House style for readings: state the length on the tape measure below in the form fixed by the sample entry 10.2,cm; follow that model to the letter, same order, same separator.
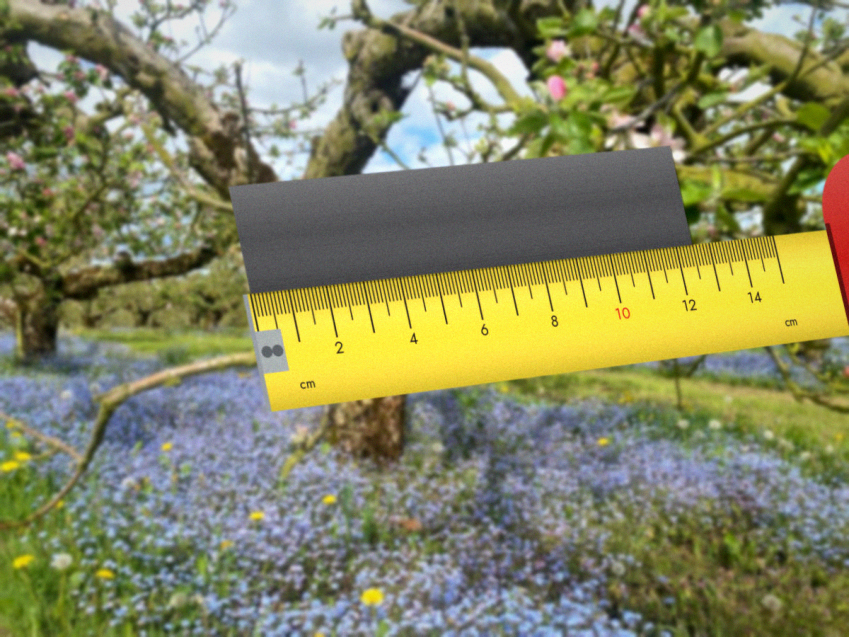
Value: 12.5,cm
